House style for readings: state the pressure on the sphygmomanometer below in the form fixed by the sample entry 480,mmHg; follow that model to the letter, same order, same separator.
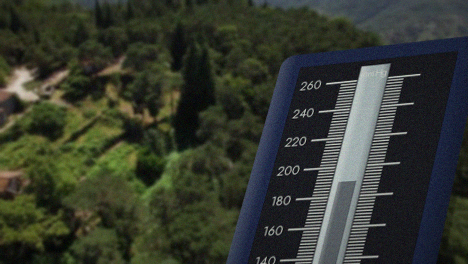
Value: 190,mmHg
